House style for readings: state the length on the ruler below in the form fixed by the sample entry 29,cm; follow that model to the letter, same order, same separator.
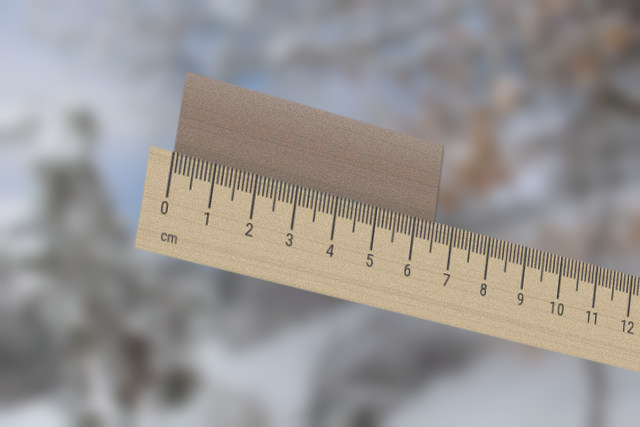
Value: 6.5,cm
